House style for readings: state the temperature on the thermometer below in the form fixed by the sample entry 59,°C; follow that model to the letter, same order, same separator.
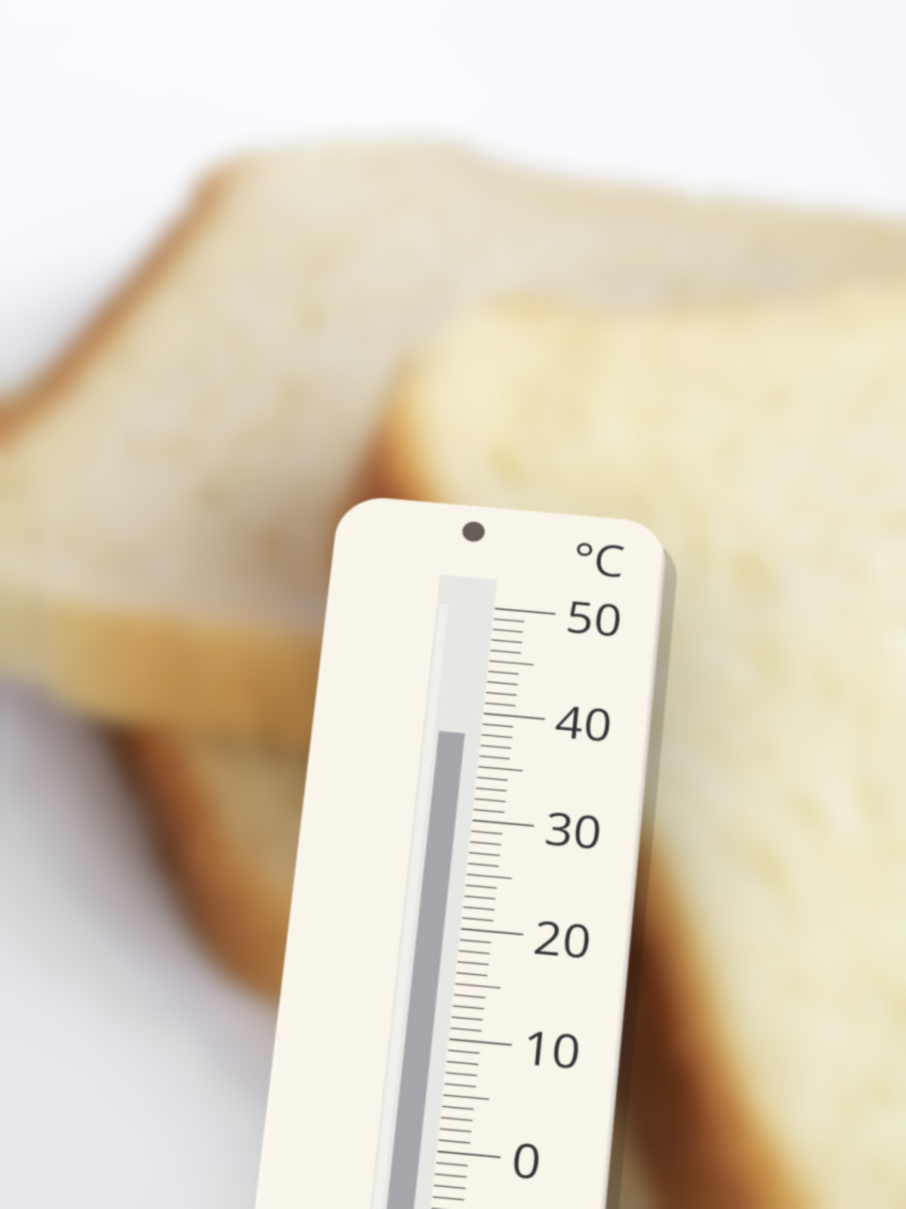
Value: 38,°C
